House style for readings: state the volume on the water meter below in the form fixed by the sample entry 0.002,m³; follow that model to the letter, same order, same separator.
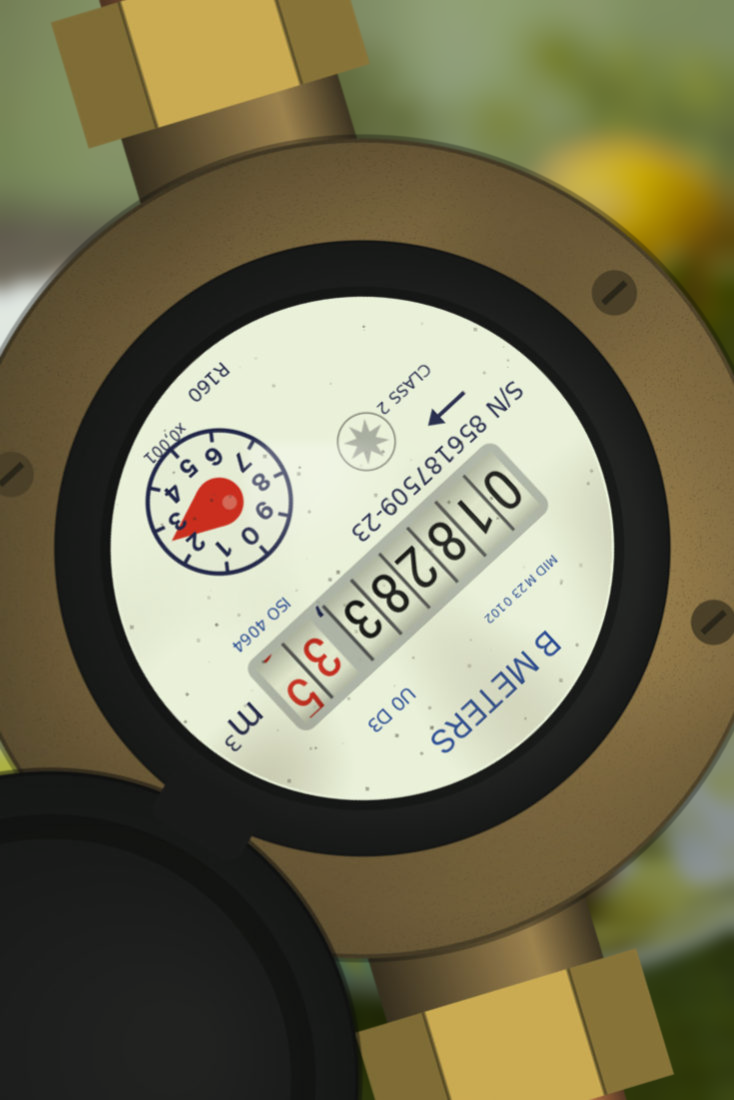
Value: 18283.352,m³
